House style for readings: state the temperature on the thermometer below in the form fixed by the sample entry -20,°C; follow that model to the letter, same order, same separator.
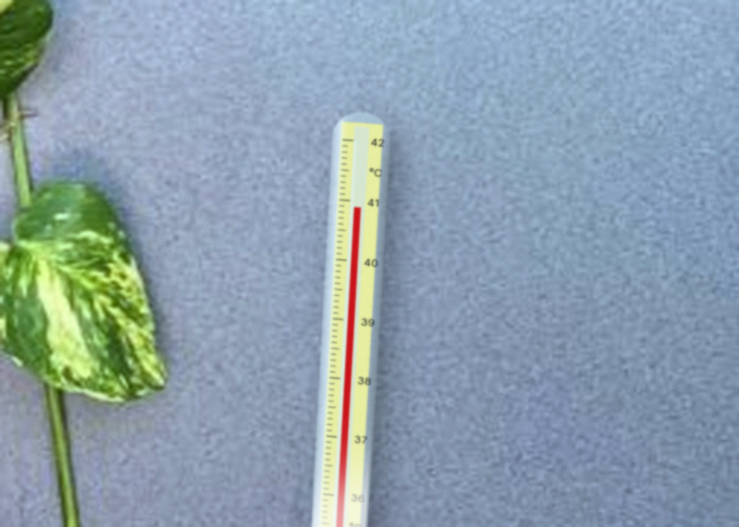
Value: 40.9,°C
